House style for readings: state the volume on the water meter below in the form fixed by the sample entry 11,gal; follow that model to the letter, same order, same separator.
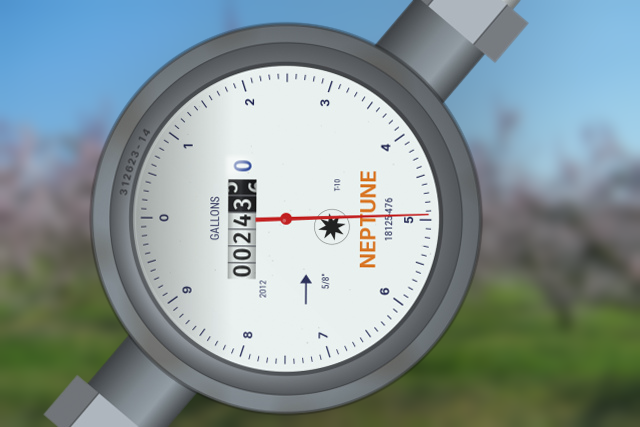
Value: 24354.9,gal
